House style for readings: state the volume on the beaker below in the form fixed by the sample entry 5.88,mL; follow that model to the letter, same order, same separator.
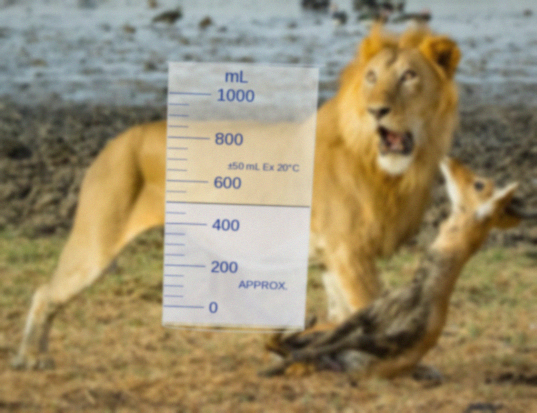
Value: 500,mL
